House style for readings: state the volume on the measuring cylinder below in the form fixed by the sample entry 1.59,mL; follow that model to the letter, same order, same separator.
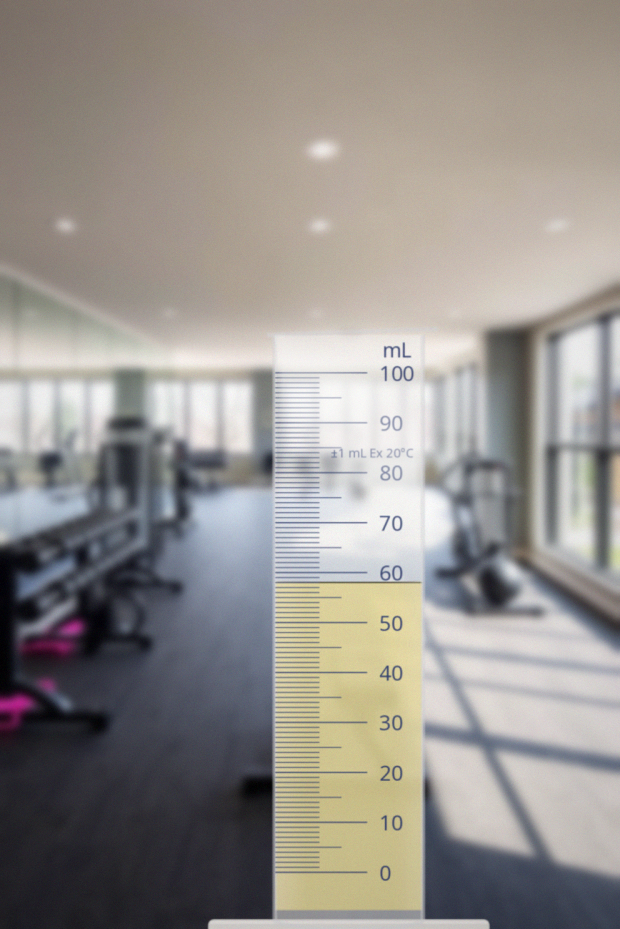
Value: 58,mL
